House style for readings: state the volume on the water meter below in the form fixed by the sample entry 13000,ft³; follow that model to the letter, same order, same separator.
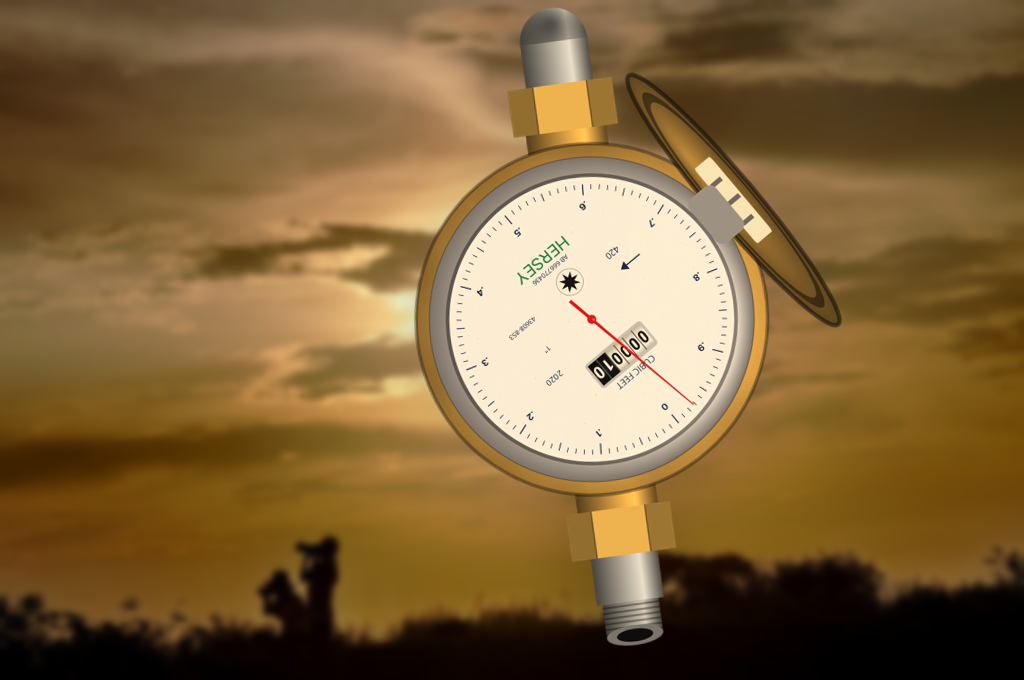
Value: 9.97,ft³
